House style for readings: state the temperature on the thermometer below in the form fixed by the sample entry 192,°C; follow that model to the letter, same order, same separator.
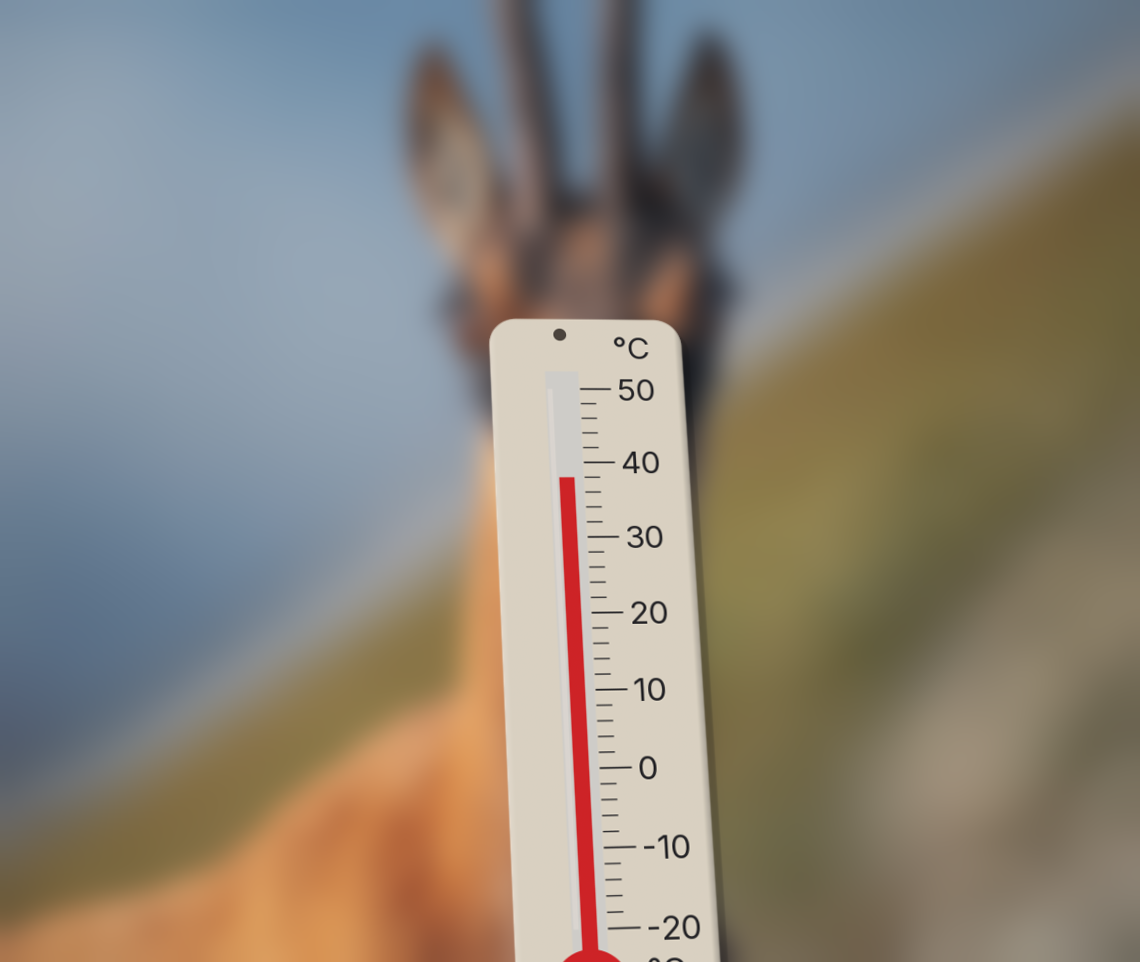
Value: 38,°C
